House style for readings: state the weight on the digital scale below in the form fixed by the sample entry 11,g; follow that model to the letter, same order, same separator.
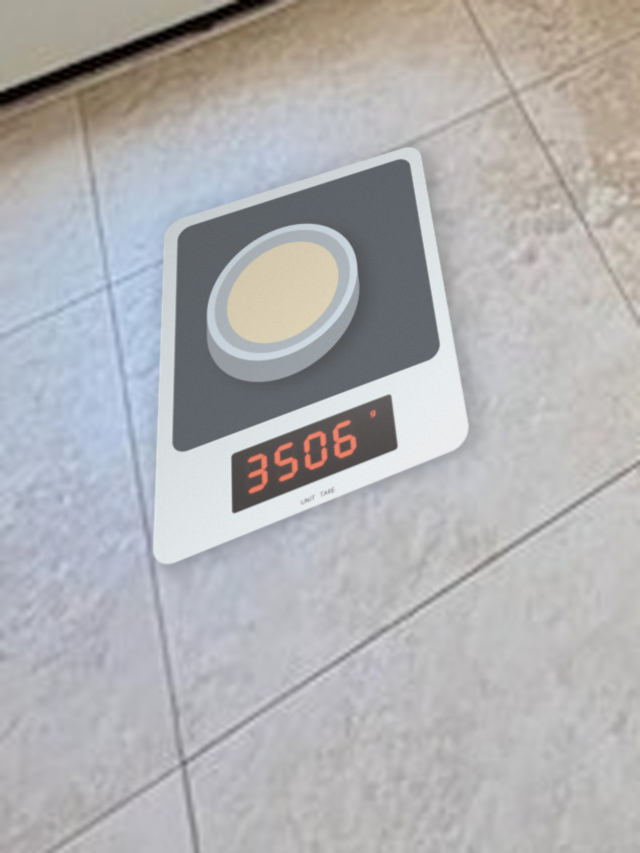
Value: 3506,g
